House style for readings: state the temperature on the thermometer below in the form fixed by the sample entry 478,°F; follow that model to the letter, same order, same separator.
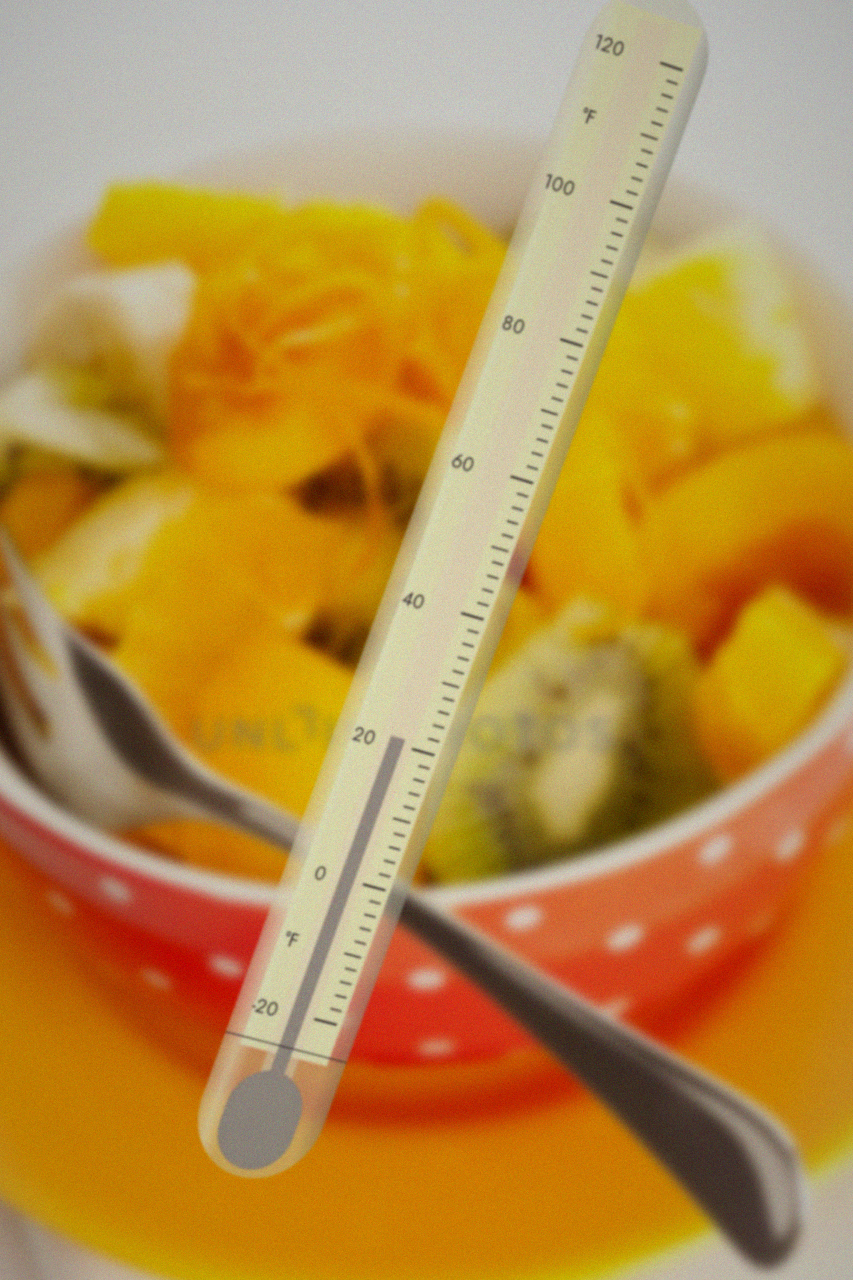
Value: 21,°F
